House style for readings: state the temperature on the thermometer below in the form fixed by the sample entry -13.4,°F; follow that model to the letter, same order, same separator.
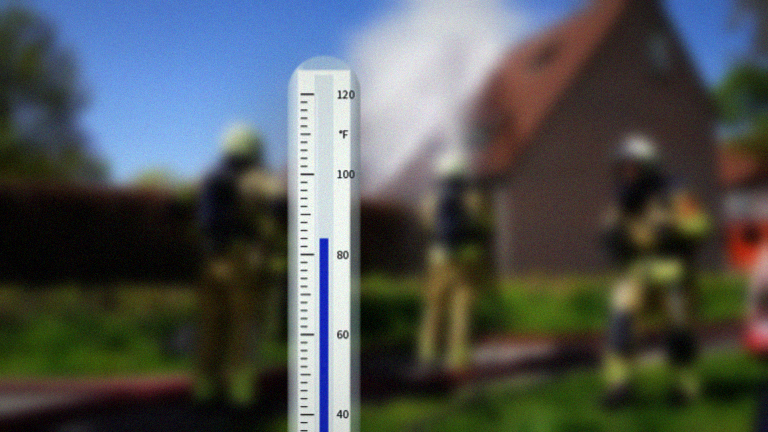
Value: 84,°F
